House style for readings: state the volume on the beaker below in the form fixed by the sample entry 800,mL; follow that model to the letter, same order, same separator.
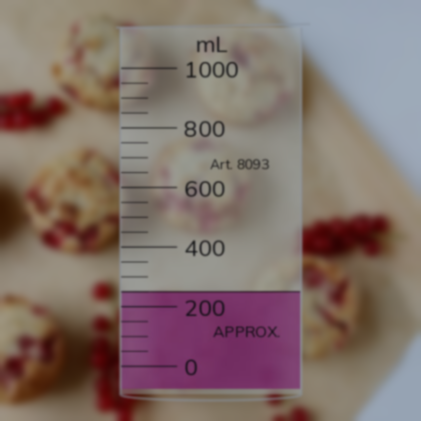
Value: 250,mL
